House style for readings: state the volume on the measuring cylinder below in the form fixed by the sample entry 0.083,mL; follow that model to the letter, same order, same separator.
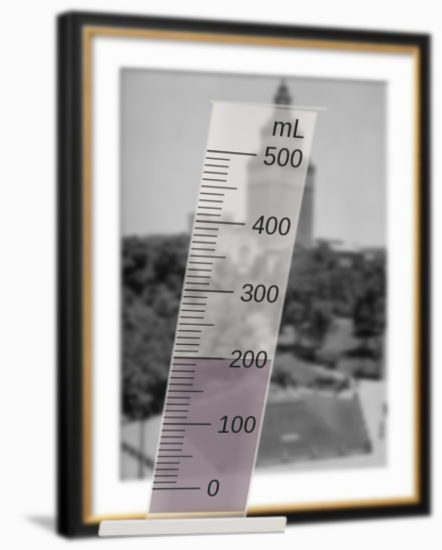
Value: 200,mL
